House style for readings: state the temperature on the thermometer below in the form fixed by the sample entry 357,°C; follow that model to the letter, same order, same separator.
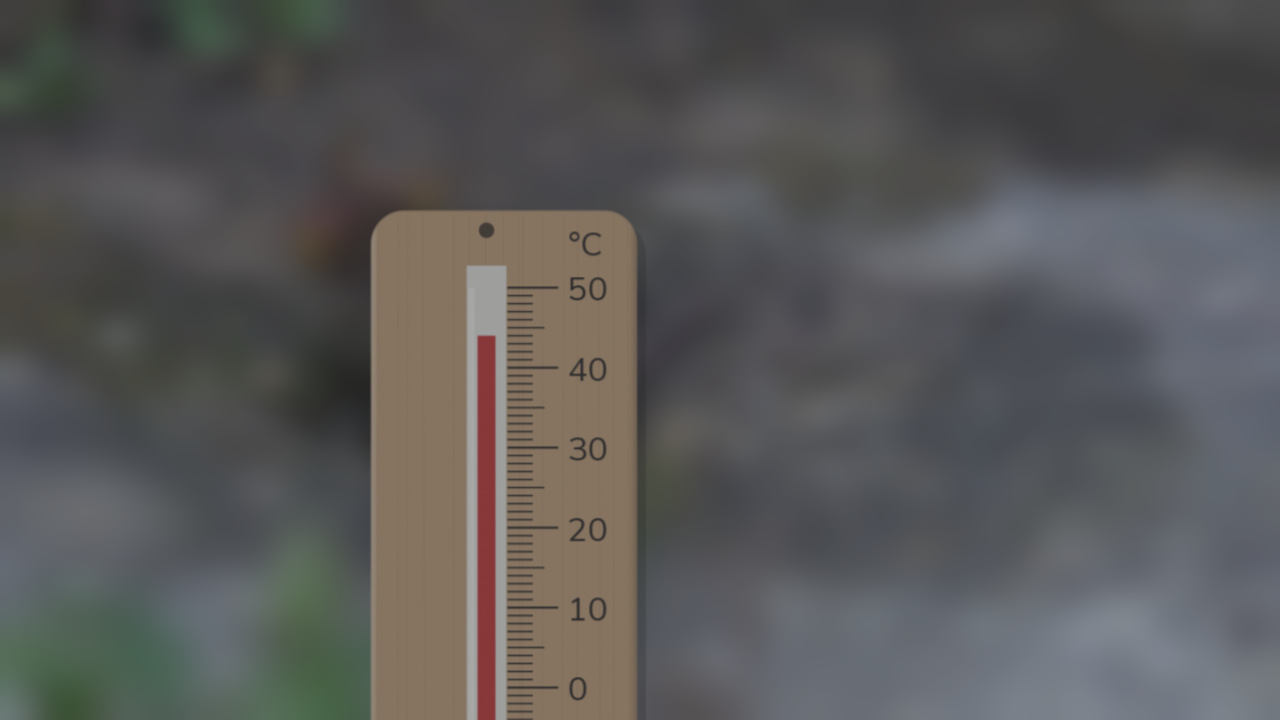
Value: 44,°C
